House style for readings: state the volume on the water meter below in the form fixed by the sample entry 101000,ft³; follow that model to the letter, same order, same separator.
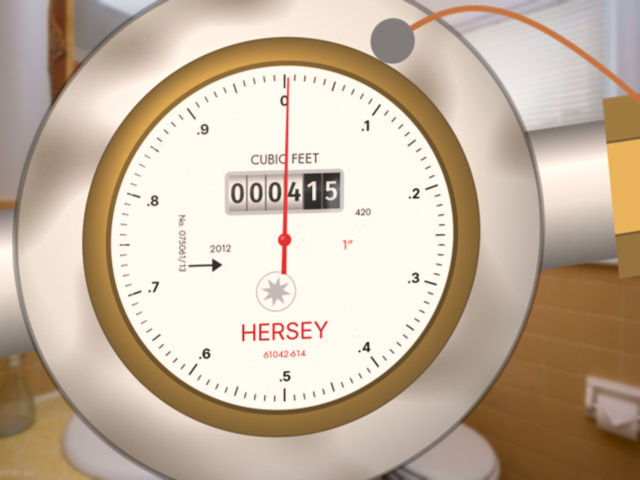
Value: 415.00,ft³
